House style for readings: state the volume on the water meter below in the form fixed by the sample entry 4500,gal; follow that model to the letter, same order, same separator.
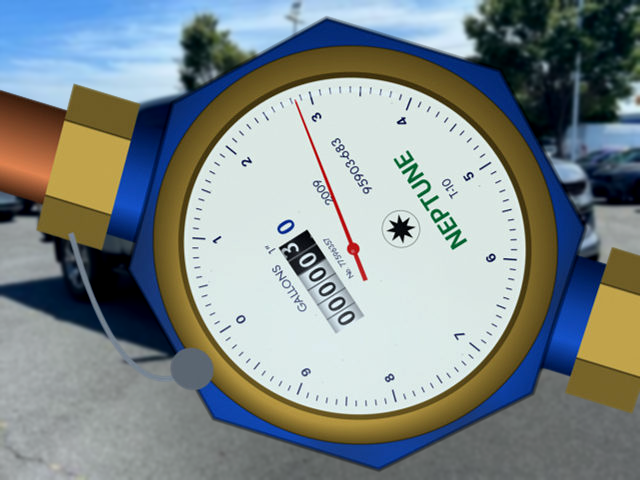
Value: 32.8,gal
